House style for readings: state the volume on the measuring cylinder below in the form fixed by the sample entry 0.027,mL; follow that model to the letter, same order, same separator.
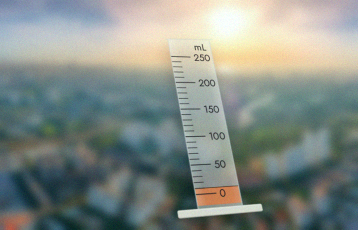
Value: 10,mL
